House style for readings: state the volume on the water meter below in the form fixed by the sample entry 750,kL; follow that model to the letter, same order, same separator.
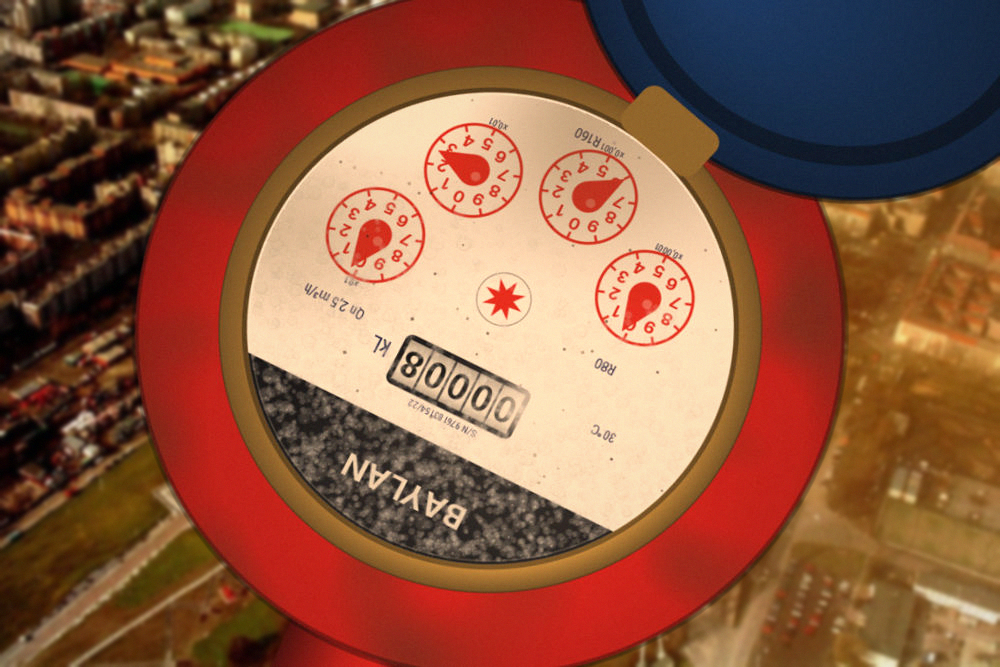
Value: 8.0260,kL
